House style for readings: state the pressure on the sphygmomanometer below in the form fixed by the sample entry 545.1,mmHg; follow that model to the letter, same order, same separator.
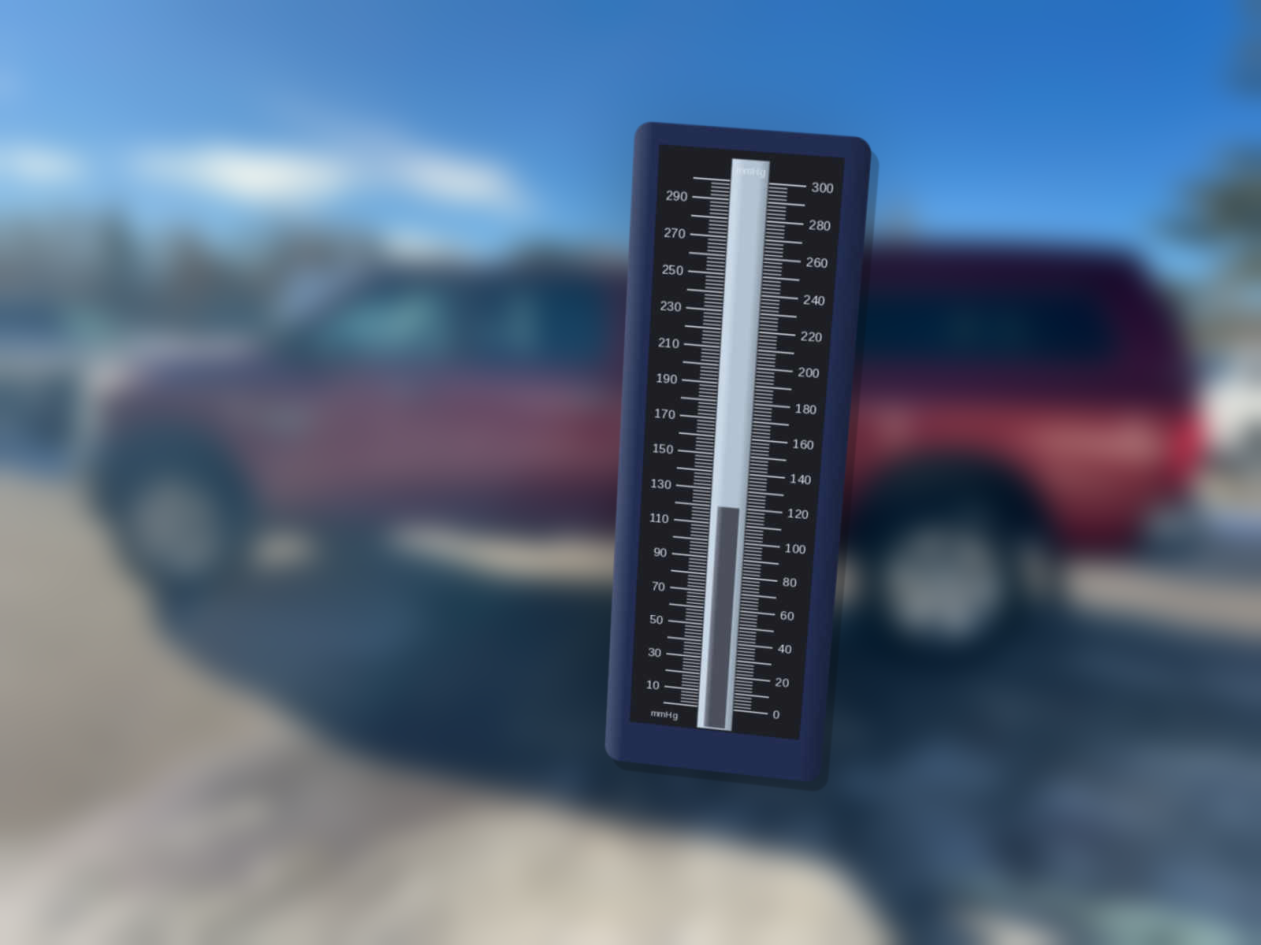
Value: 120,mmHg
